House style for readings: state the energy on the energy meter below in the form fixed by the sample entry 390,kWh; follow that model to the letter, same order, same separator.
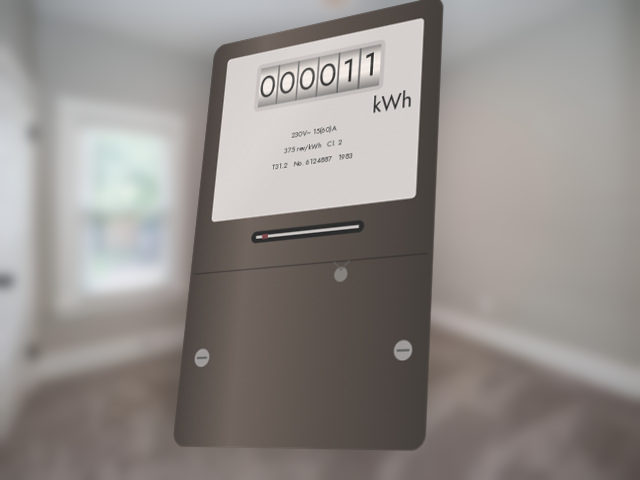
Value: 11,kWh
